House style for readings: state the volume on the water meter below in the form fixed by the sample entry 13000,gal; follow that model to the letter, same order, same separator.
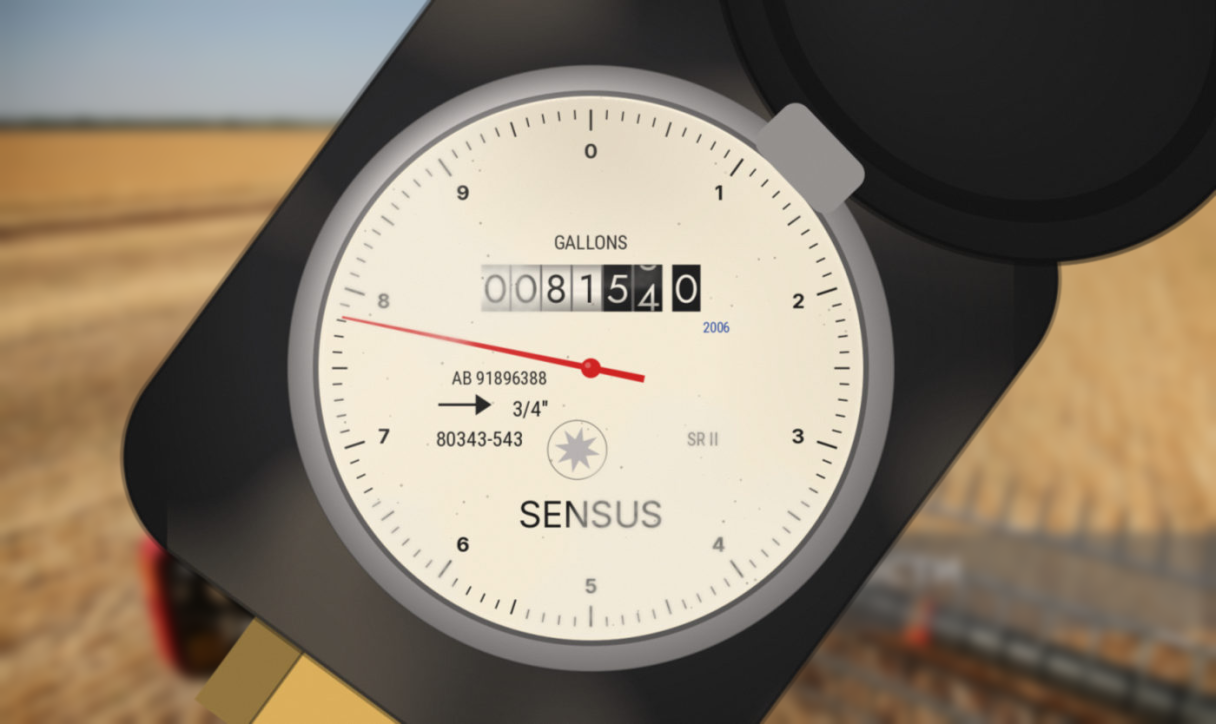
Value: 81537.8,gal
